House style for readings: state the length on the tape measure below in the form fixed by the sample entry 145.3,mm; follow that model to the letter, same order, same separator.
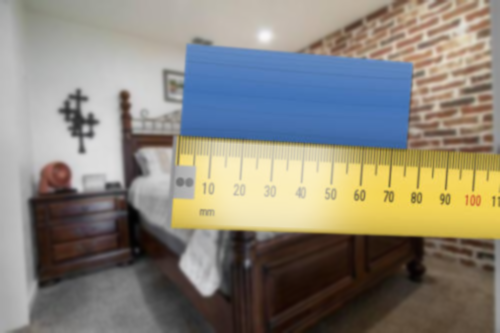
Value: 75,mm
